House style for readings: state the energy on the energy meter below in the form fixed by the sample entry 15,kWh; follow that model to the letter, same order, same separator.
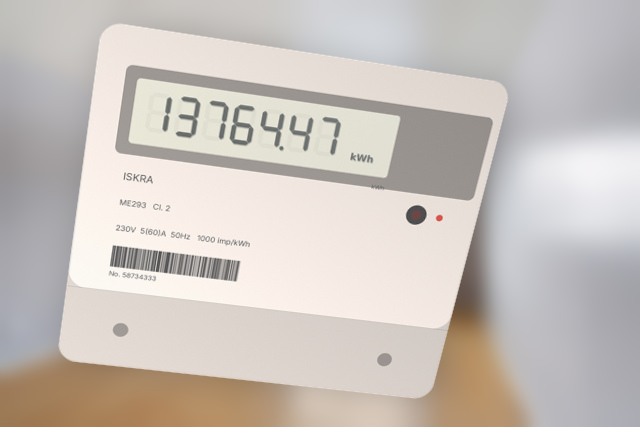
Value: 13764.47,kWh
